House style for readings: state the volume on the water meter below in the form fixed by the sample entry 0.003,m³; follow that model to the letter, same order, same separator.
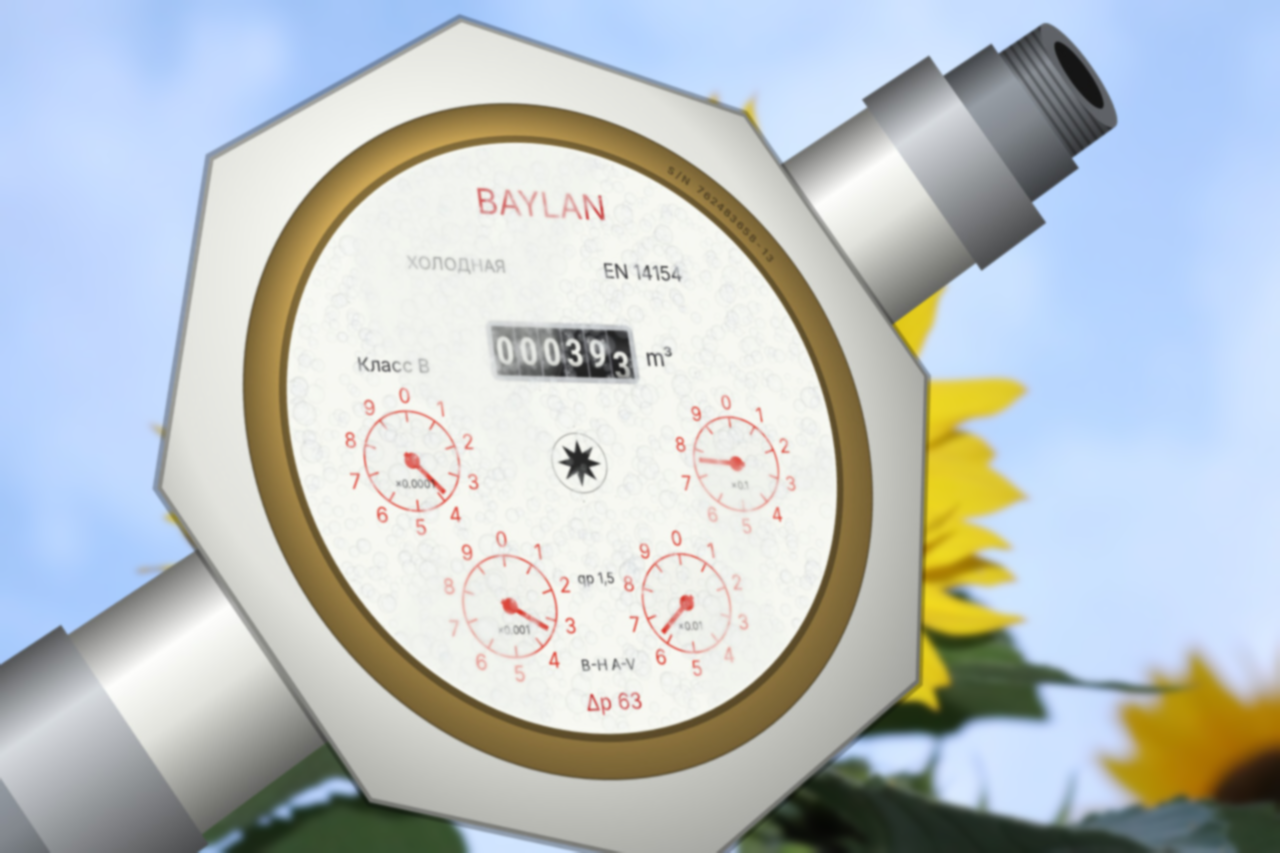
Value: 392.7633,m³
